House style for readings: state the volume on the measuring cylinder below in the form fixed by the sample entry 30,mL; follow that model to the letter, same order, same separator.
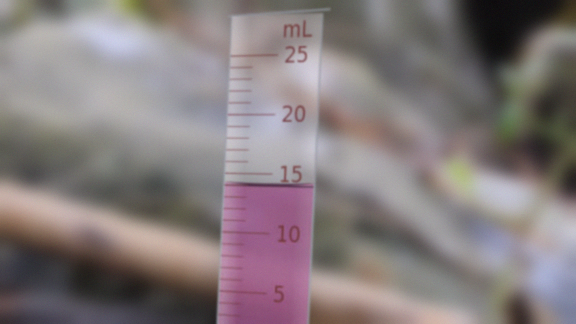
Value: 14,mL
